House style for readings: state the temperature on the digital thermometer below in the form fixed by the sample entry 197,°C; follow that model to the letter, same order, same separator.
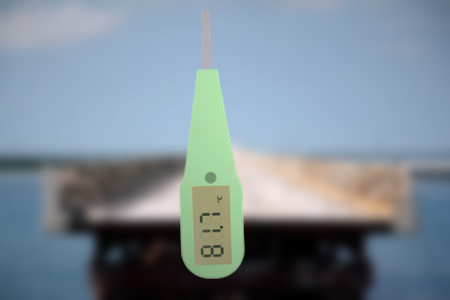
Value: 81.7,°C
